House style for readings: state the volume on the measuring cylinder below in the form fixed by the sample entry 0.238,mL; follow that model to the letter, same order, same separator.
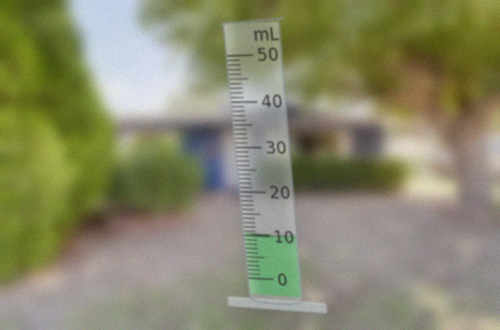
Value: 10,mL
